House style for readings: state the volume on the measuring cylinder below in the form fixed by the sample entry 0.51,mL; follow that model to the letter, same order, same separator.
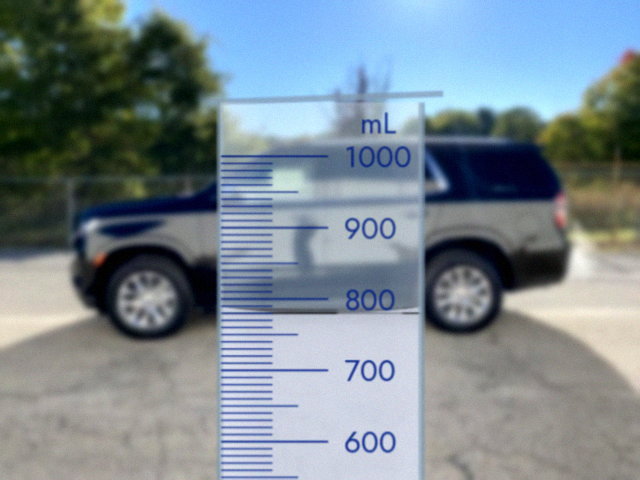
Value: 780,mL
